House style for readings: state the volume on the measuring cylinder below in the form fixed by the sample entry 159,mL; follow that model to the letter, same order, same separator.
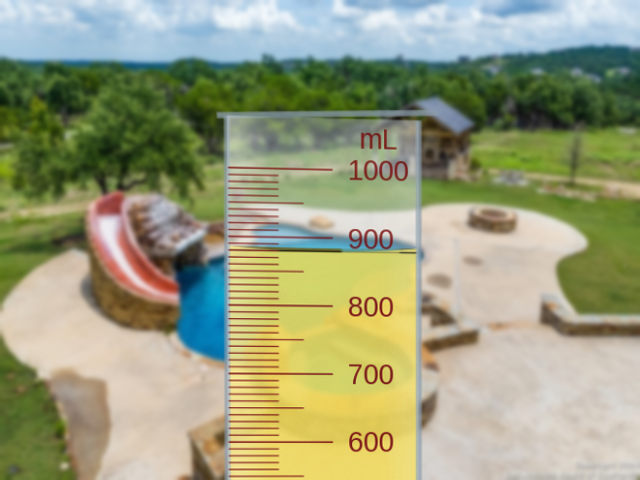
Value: 880,mL
